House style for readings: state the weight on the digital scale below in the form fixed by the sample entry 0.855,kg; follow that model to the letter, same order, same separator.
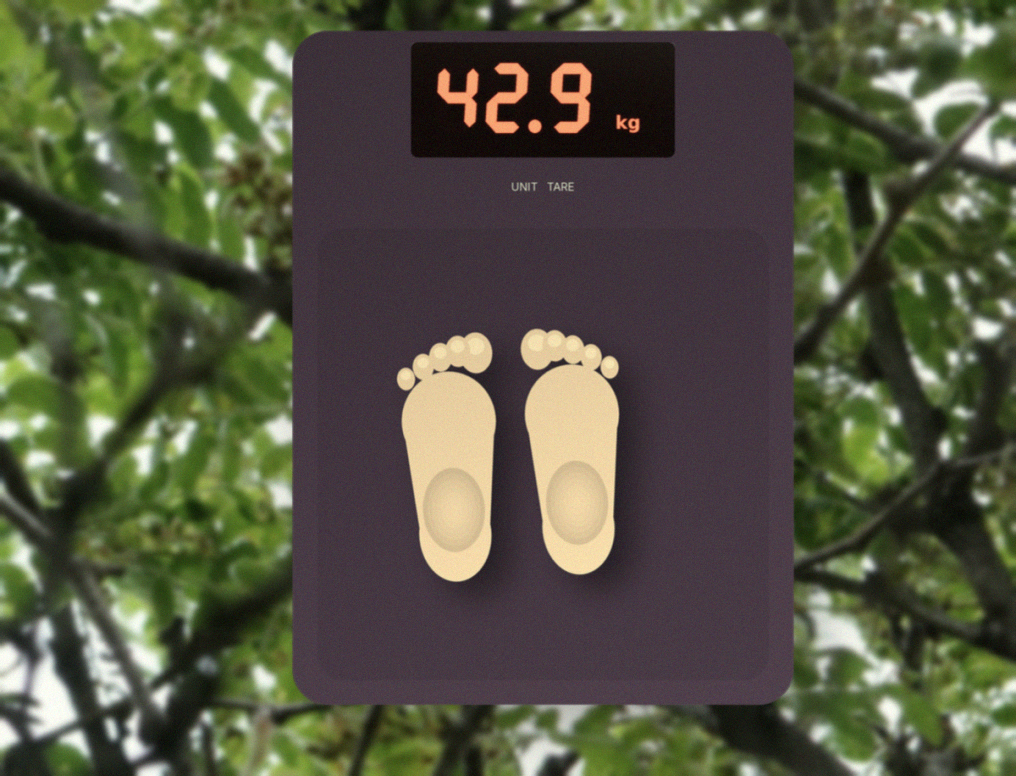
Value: 42.9,kg
